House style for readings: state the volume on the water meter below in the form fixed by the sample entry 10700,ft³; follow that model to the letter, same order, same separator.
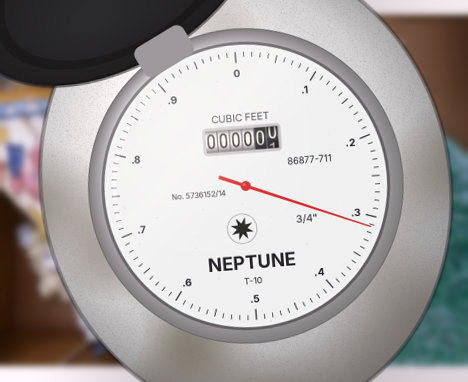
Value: 0.31,ft³
